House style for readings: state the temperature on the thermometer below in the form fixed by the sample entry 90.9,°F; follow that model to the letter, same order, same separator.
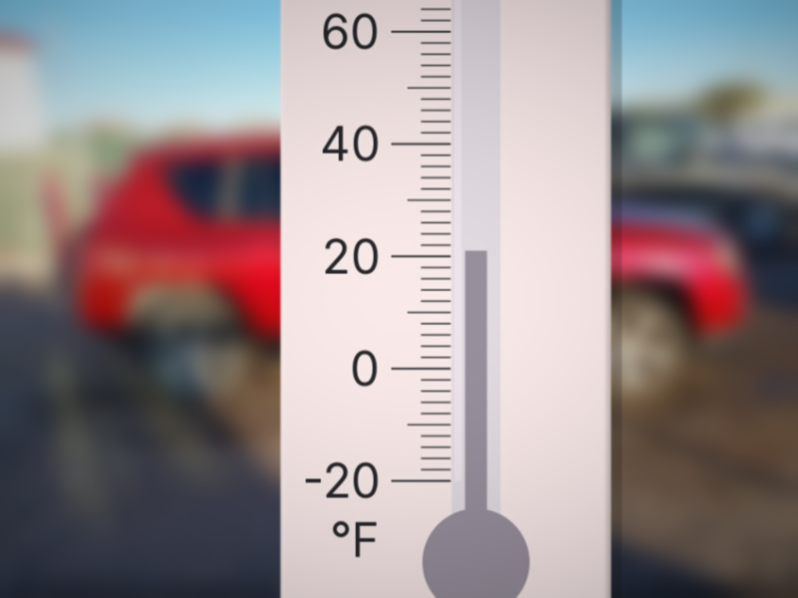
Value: 21,°F
